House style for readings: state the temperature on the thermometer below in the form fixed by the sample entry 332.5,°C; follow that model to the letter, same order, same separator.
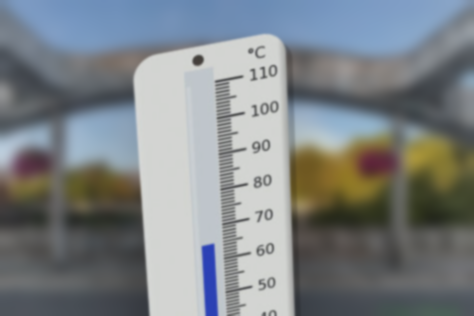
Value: 65,°C
